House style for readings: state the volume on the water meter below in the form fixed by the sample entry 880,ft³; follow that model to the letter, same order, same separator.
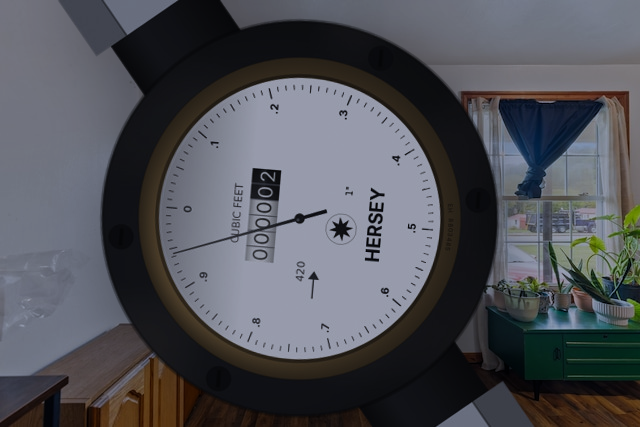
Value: 1.94,ft³
